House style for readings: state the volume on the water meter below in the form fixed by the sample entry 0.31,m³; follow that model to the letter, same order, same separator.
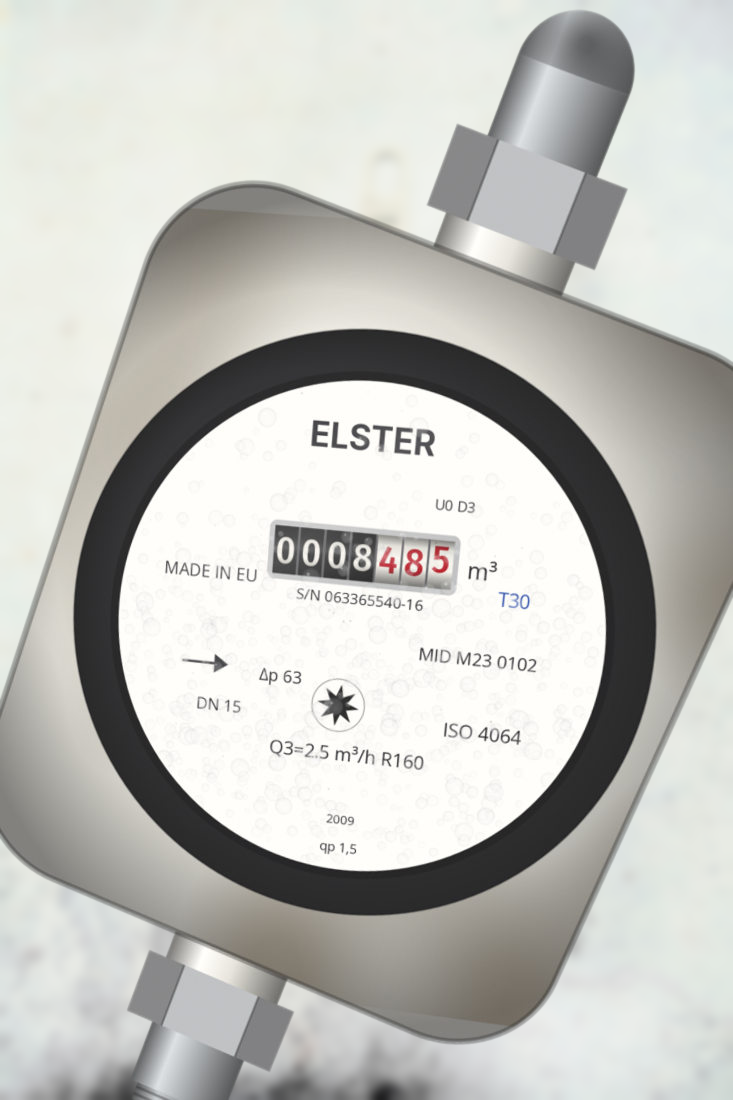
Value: 8.485,m³
